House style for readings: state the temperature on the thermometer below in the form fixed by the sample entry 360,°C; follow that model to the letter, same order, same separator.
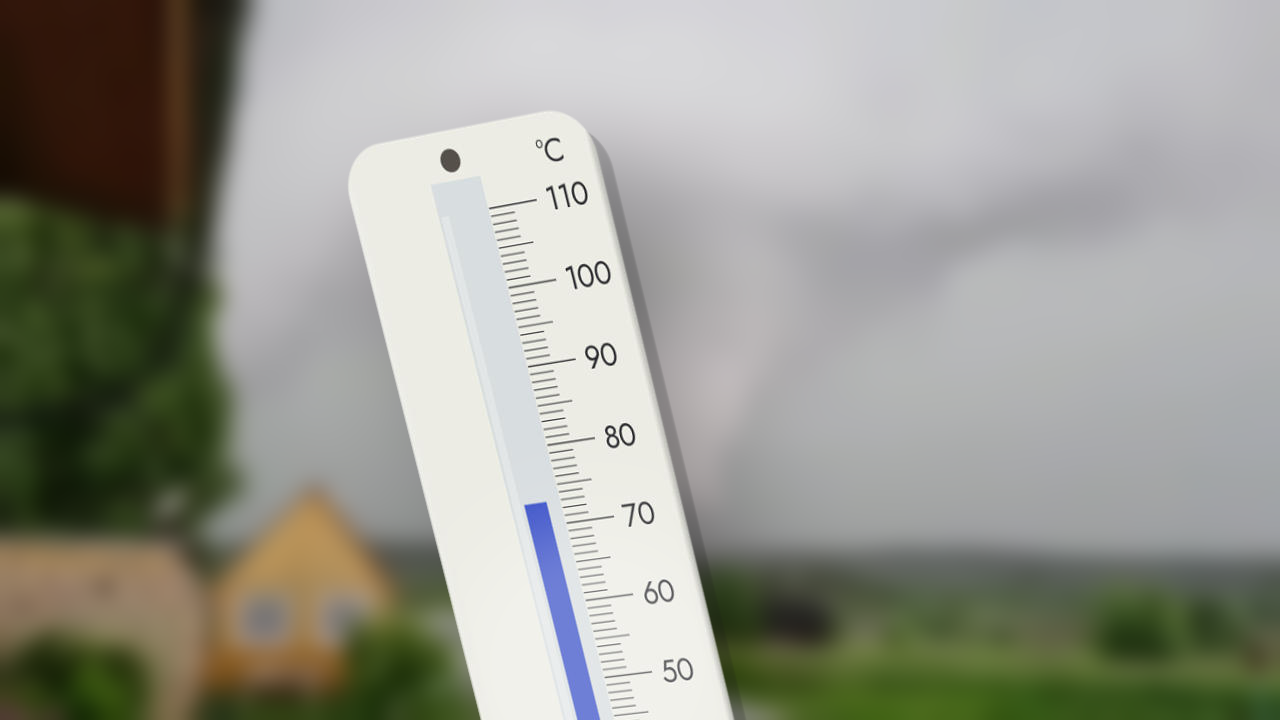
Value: 73,°C
